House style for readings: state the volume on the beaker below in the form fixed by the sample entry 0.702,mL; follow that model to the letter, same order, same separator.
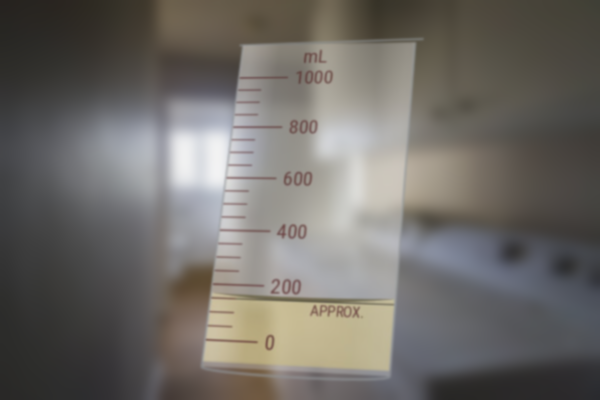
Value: 150,mL
